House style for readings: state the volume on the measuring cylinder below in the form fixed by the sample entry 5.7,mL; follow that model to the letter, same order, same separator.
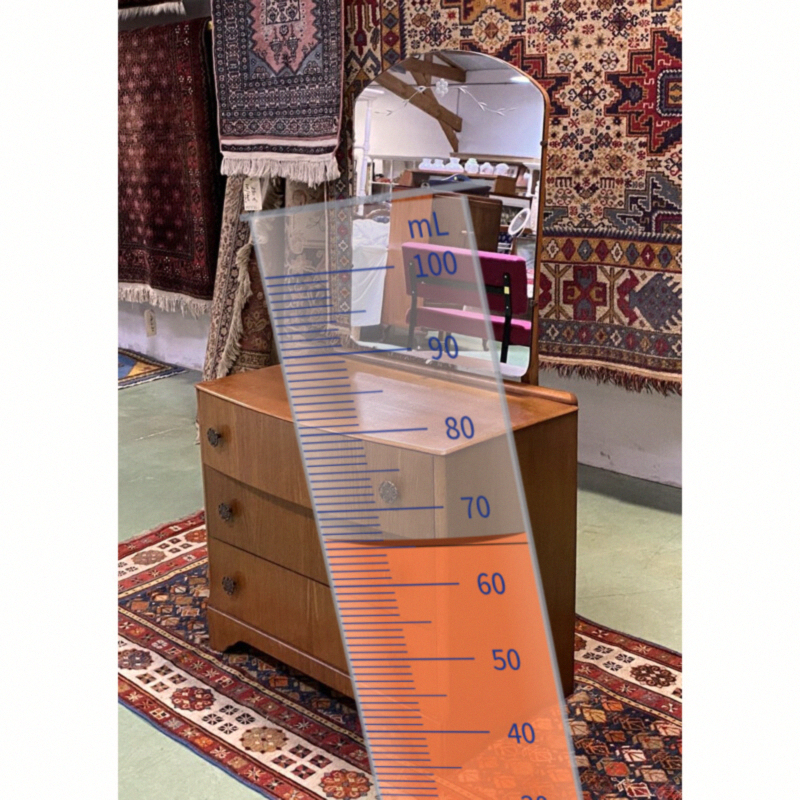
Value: 65,mL
